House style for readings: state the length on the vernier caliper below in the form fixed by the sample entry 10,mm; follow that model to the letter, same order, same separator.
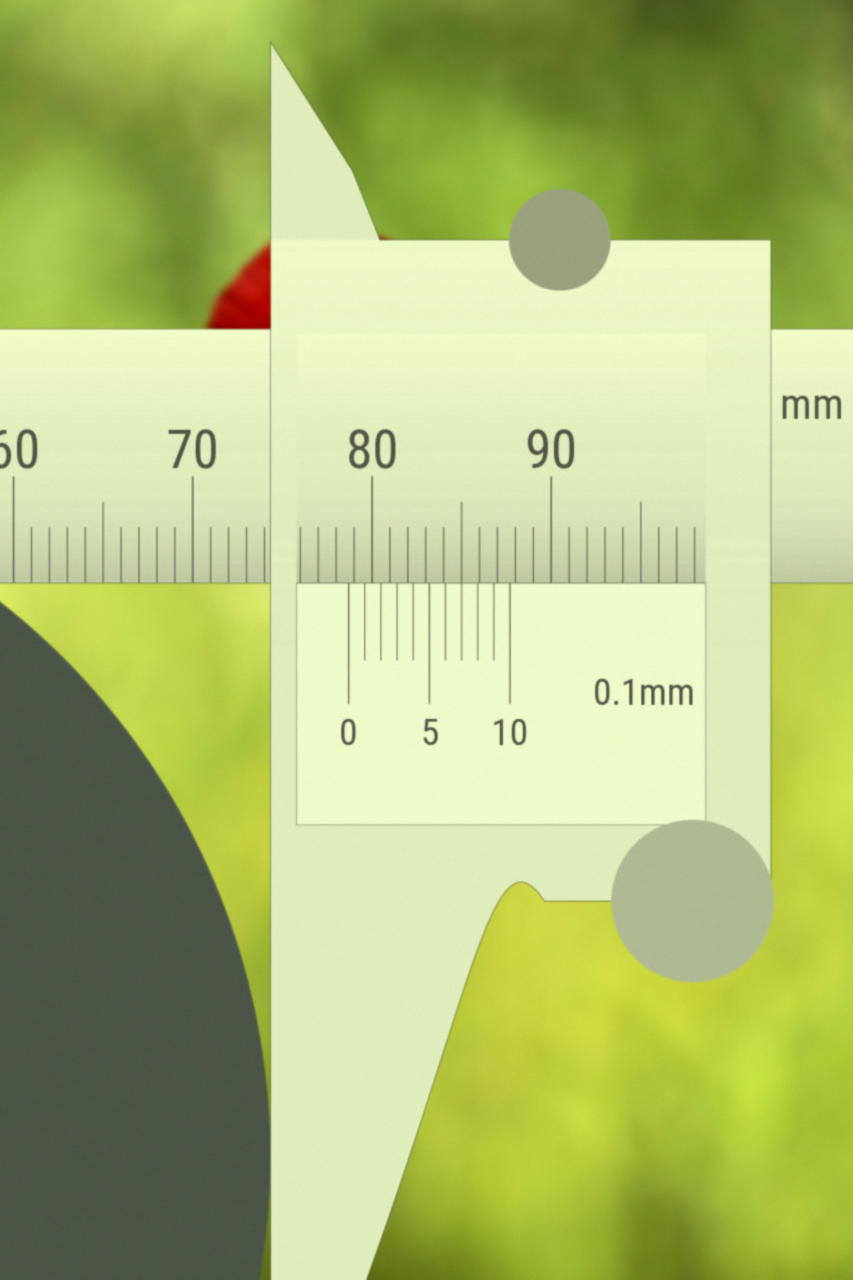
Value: 78.7,mm
